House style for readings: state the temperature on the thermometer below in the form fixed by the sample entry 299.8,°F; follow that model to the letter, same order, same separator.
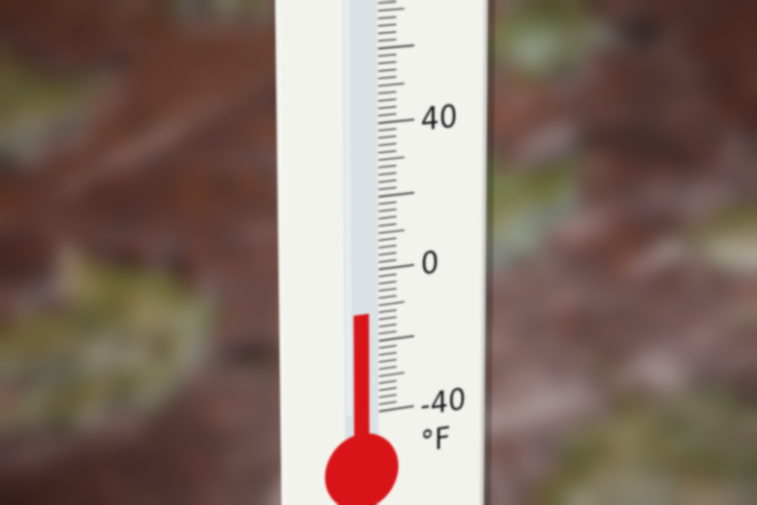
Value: -12,°F
